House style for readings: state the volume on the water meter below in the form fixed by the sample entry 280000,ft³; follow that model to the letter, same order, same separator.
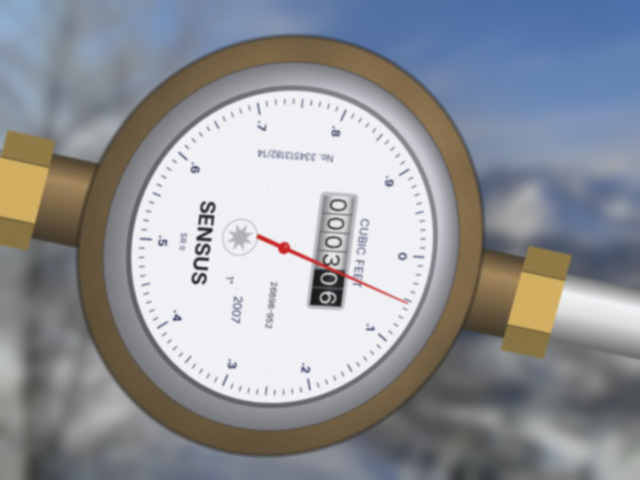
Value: 306.05,ft³
